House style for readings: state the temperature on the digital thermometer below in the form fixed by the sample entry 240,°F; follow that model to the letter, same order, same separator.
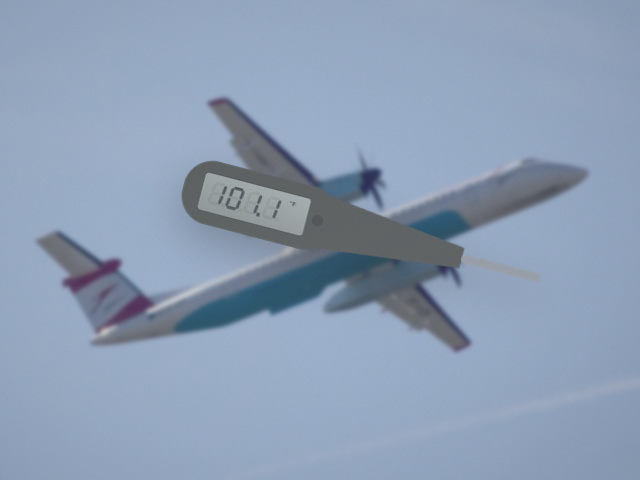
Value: 101.1,°F
